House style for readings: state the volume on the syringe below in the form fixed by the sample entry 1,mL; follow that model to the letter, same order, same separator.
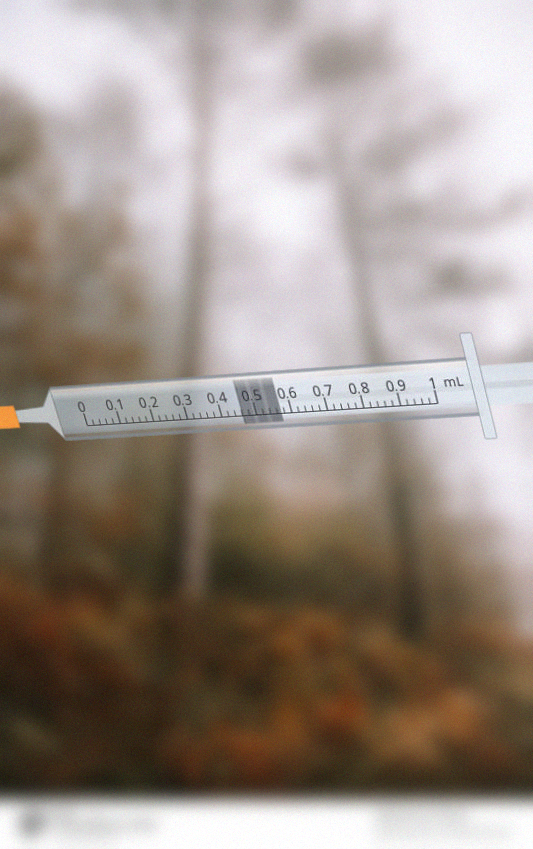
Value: 0.46,mL
